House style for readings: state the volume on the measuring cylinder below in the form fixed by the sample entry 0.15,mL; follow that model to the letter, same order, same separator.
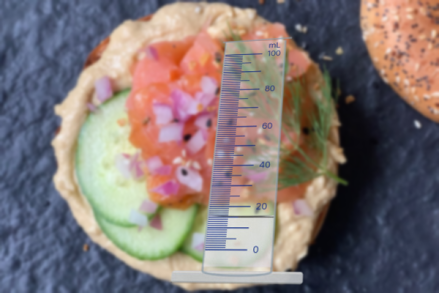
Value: 15,mL
